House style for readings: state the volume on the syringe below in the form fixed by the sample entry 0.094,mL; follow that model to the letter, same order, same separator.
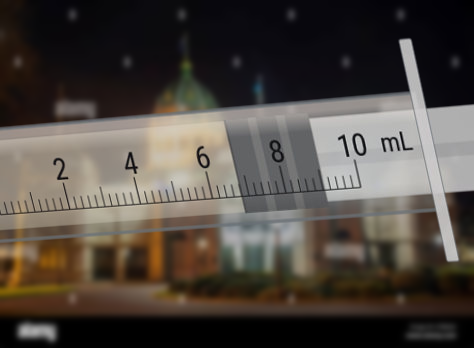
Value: 6.8,mL
